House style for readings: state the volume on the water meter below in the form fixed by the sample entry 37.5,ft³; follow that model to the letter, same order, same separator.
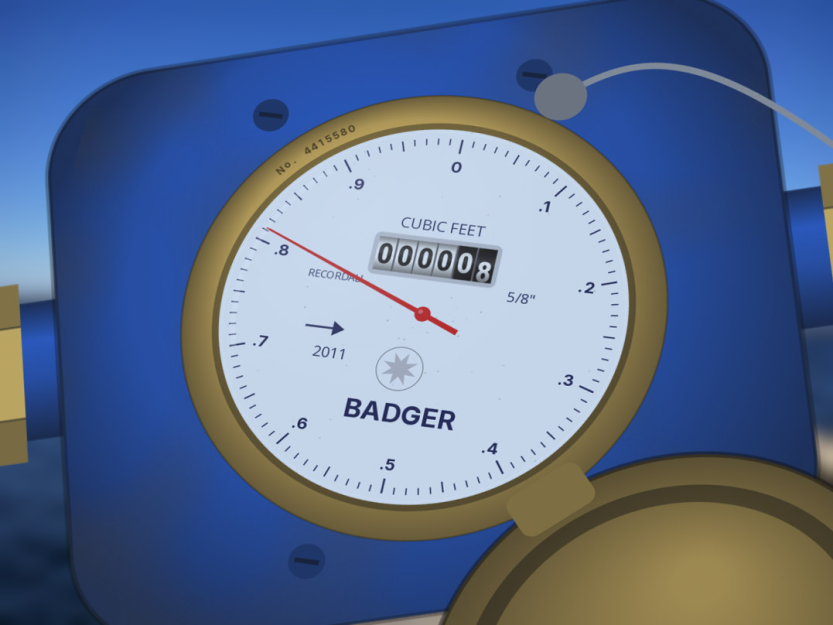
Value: 7.81,ft³
